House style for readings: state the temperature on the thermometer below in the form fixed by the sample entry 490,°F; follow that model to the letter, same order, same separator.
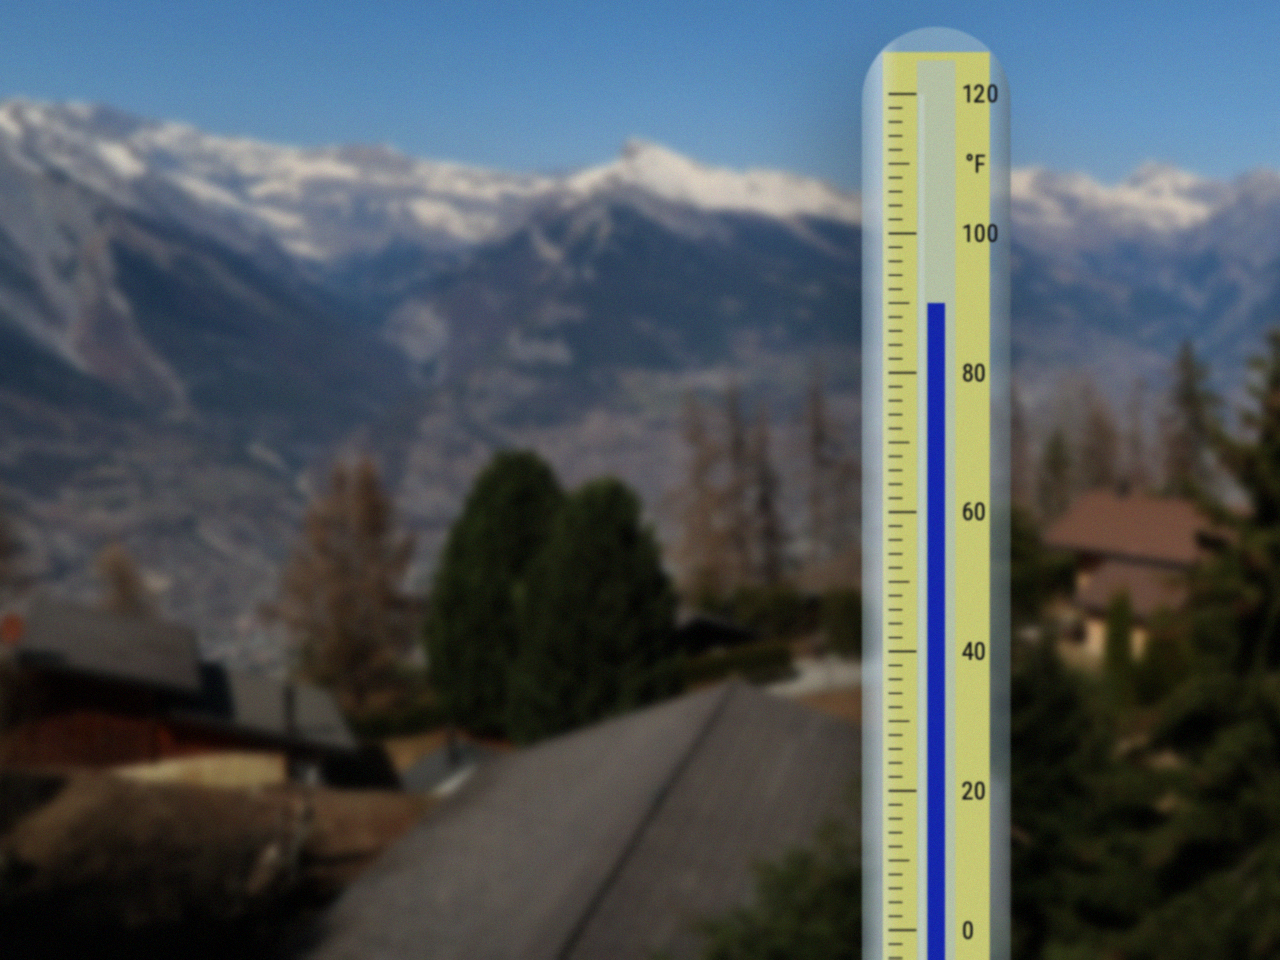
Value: 90,°F
